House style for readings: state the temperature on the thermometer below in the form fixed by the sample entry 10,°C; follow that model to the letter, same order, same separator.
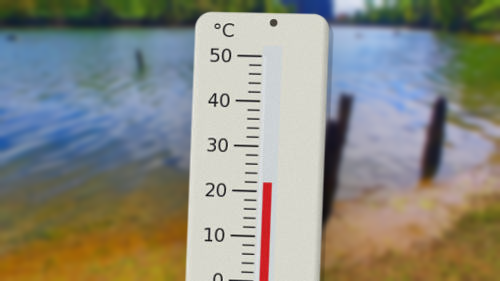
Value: 22,°C
